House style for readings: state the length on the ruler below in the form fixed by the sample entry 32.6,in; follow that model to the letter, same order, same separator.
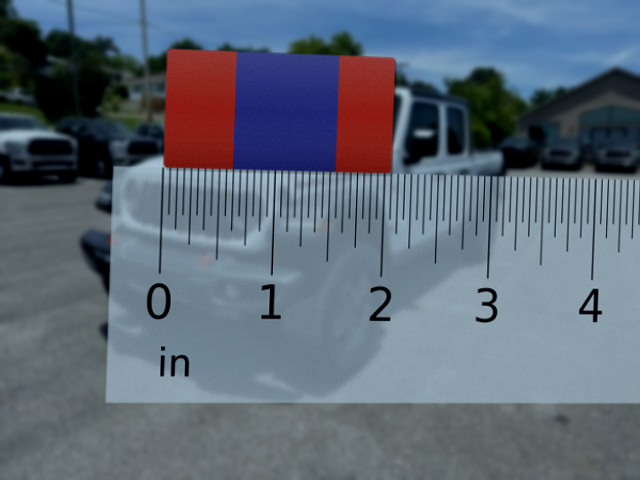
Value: 2.0625,in
